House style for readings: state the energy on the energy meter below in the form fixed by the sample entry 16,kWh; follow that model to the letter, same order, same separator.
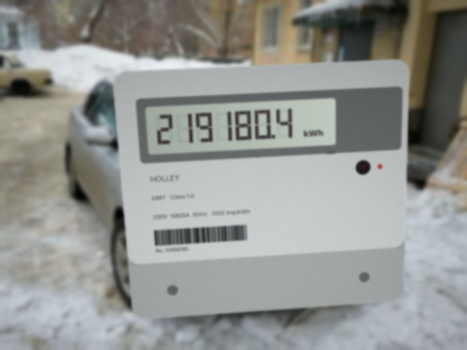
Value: 219180.4,kWh
